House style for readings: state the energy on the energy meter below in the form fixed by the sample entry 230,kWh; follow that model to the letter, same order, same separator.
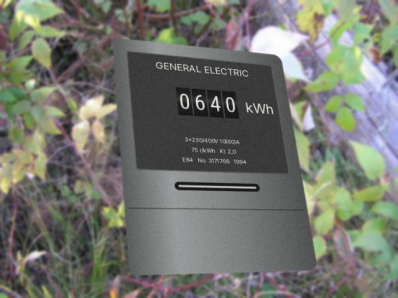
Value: 640,kWh
